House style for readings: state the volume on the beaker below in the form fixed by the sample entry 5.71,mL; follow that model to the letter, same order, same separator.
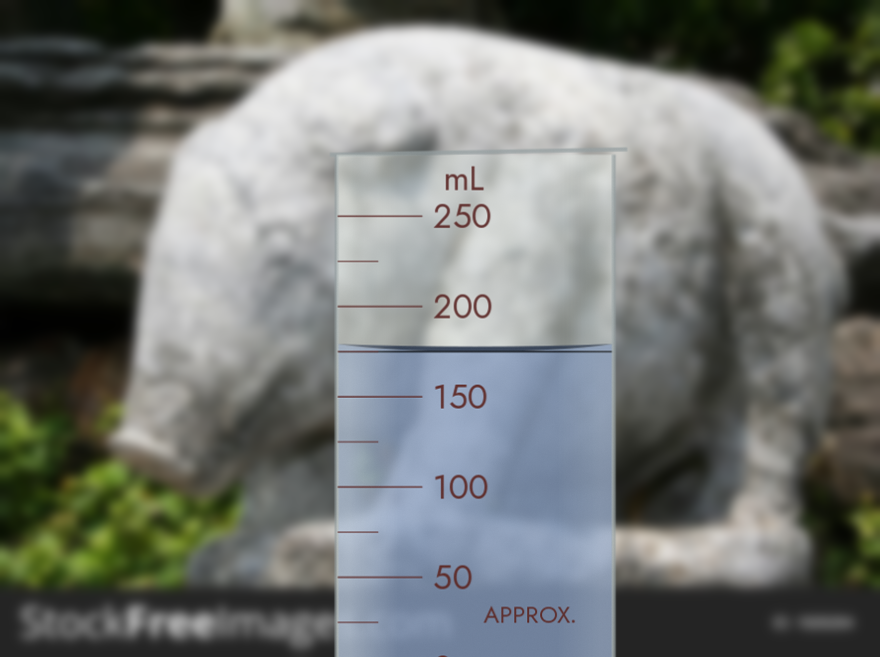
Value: 175,mL
